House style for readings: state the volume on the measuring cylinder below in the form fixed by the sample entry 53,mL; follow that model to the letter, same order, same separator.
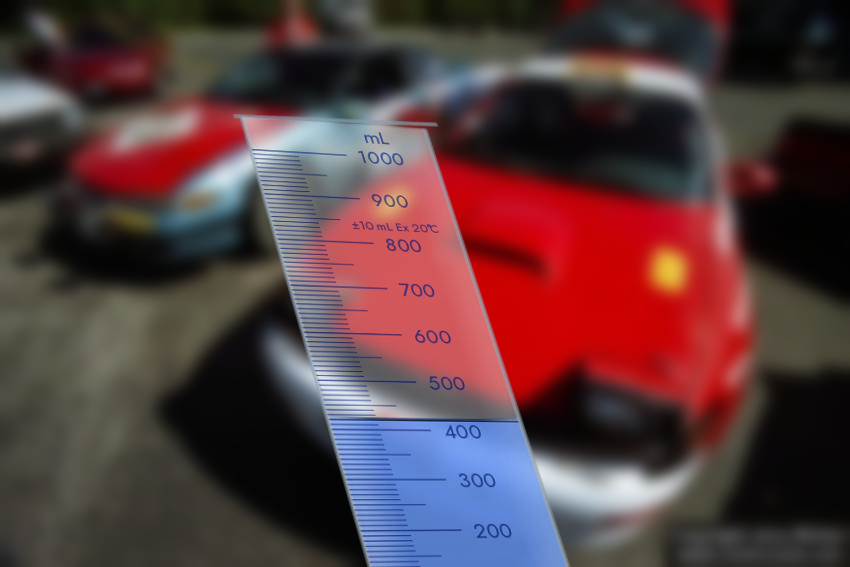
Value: 420,mL
